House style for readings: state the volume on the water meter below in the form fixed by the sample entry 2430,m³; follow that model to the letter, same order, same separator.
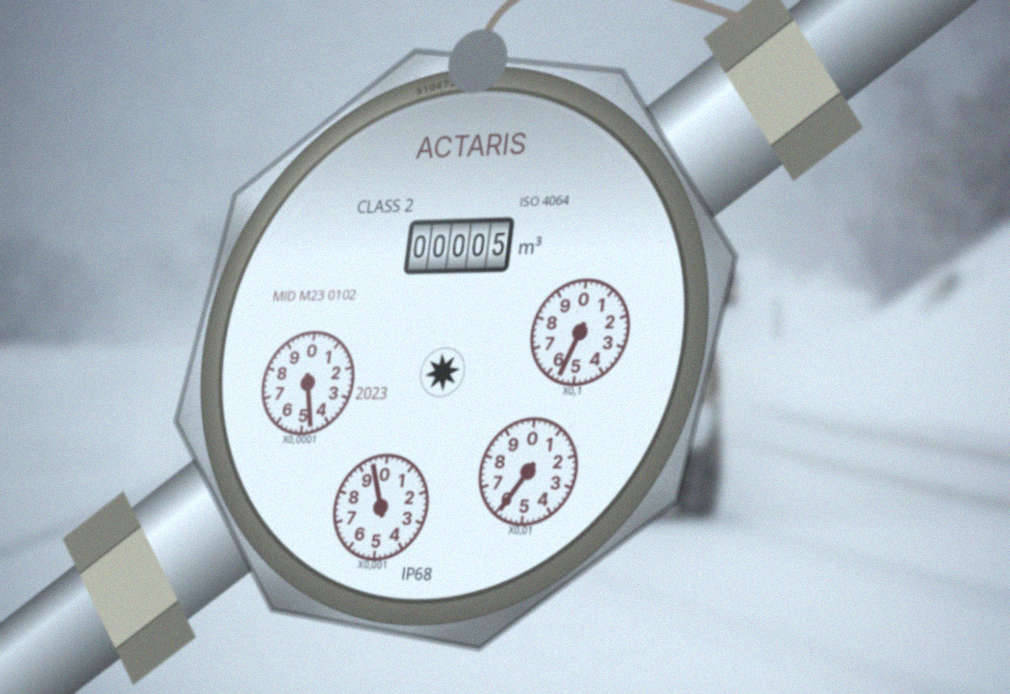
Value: 5.5594,m³
